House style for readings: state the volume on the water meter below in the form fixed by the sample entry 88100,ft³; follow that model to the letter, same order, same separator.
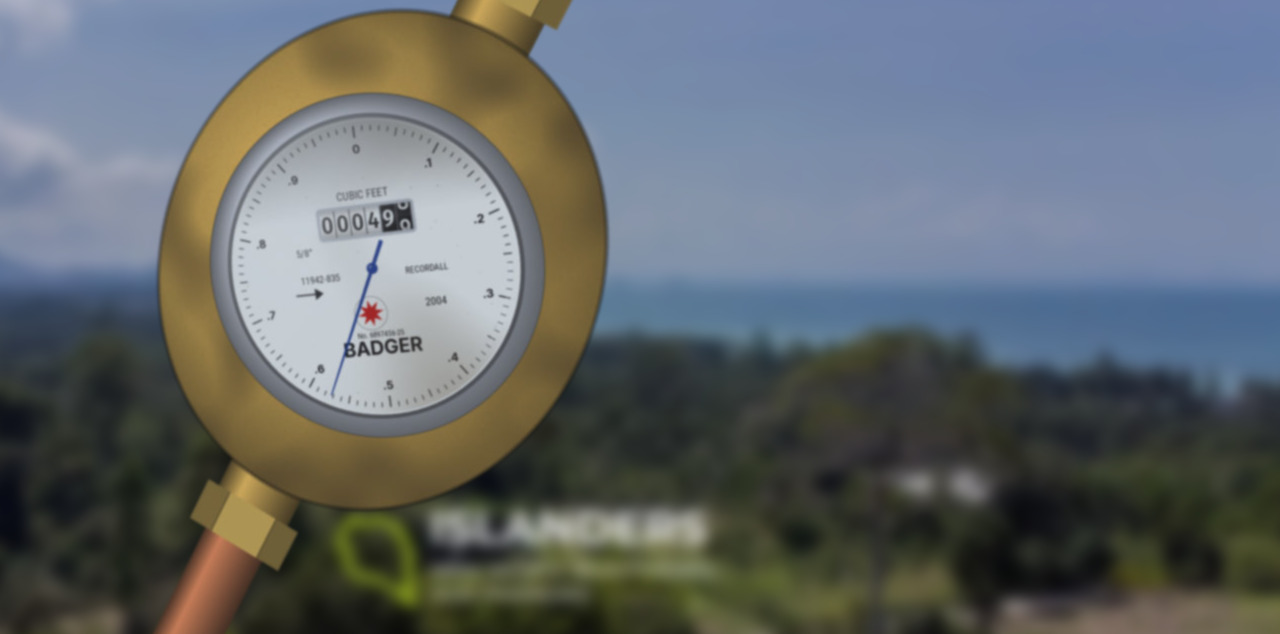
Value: 498.57,ft³
